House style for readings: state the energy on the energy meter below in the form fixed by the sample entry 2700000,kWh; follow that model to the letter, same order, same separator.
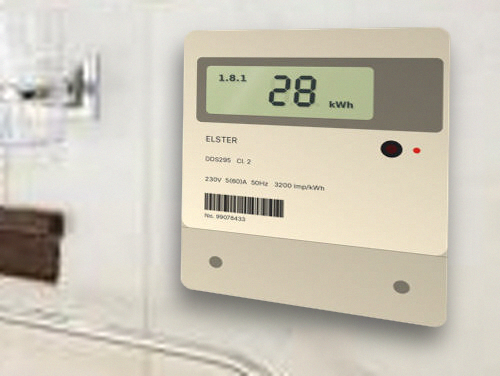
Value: 28,kWh
